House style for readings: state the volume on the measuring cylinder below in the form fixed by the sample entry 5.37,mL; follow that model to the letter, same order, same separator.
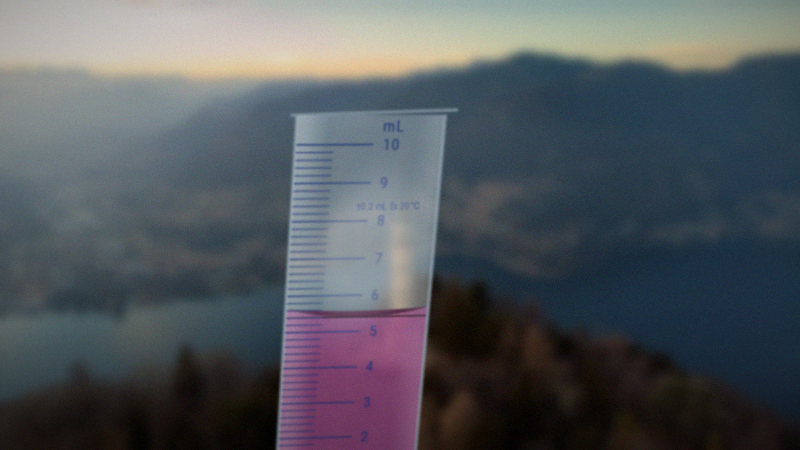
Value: 5.4,mL
